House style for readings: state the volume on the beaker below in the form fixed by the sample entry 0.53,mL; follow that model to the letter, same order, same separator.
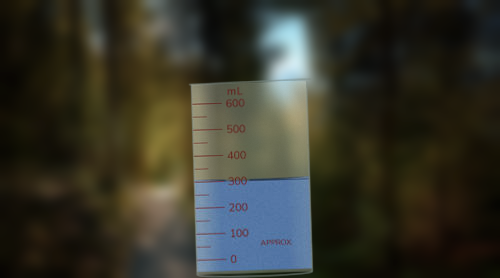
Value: 300,mL
